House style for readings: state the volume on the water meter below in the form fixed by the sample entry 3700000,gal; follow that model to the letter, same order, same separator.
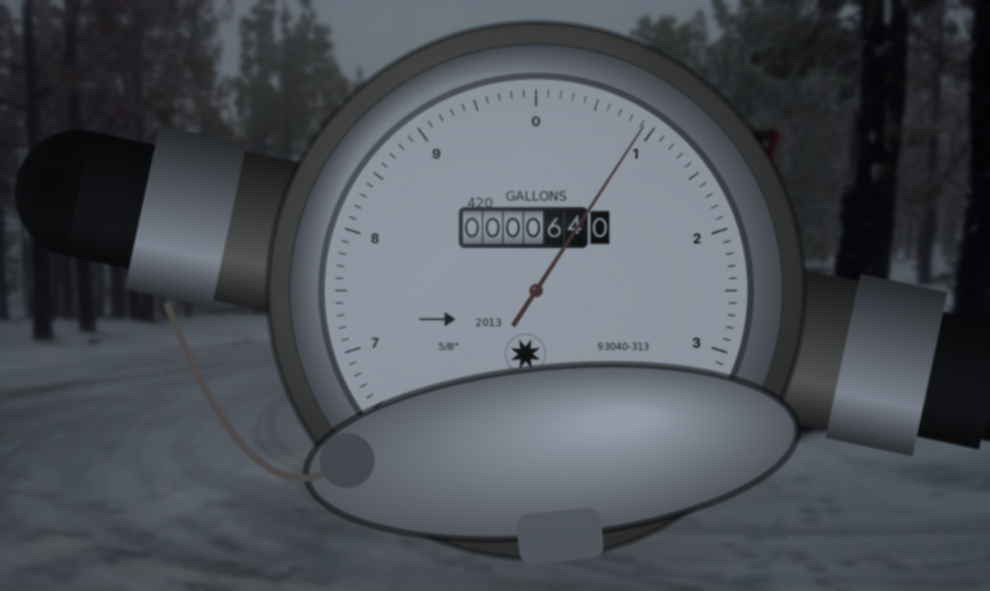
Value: 640.9,gal
